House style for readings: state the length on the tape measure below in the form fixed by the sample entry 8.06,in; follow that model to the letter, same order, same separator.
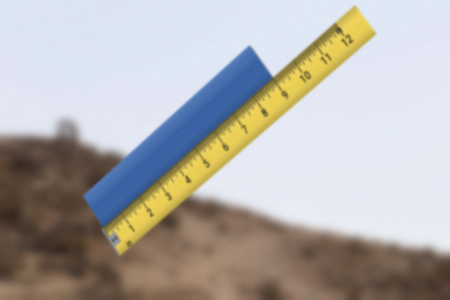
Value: 9,in
